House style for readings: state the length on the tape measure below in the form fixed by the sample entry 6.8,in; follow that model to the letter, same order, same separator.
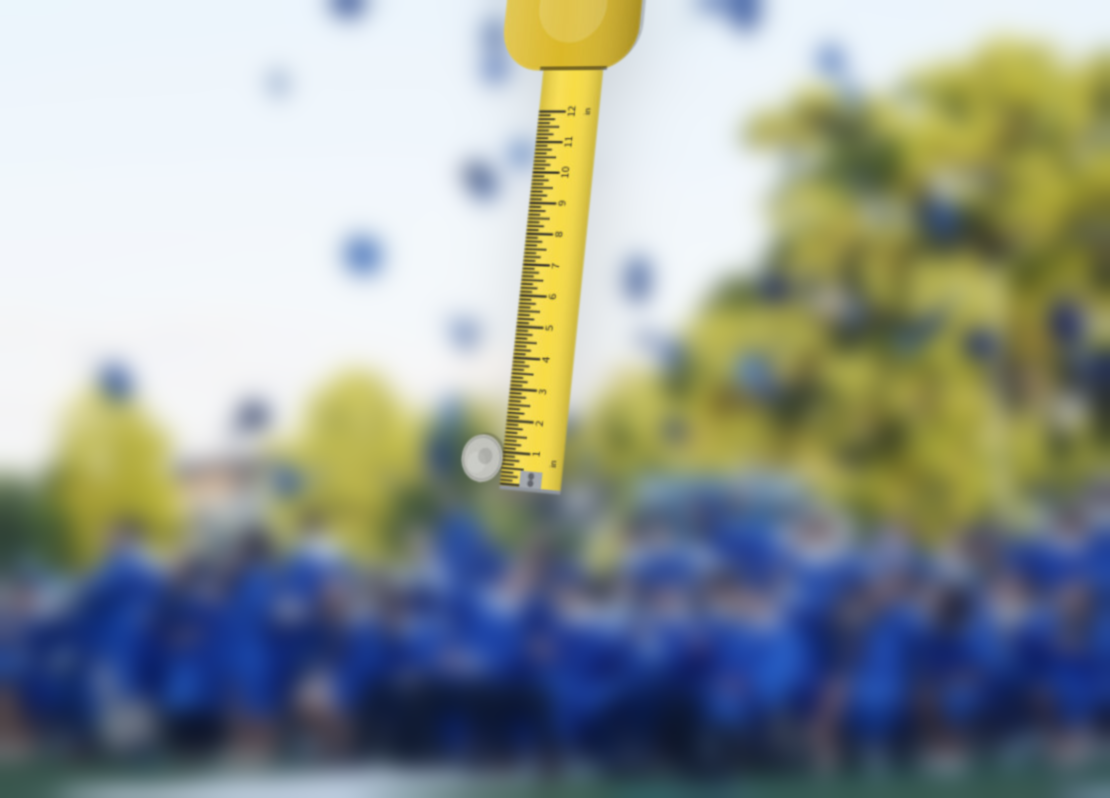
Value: 1.5,in
